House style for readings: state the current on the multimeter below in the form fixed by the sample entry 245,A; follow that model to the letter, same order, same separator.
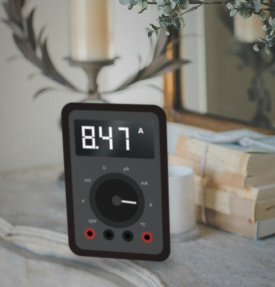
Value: 8.47,A
